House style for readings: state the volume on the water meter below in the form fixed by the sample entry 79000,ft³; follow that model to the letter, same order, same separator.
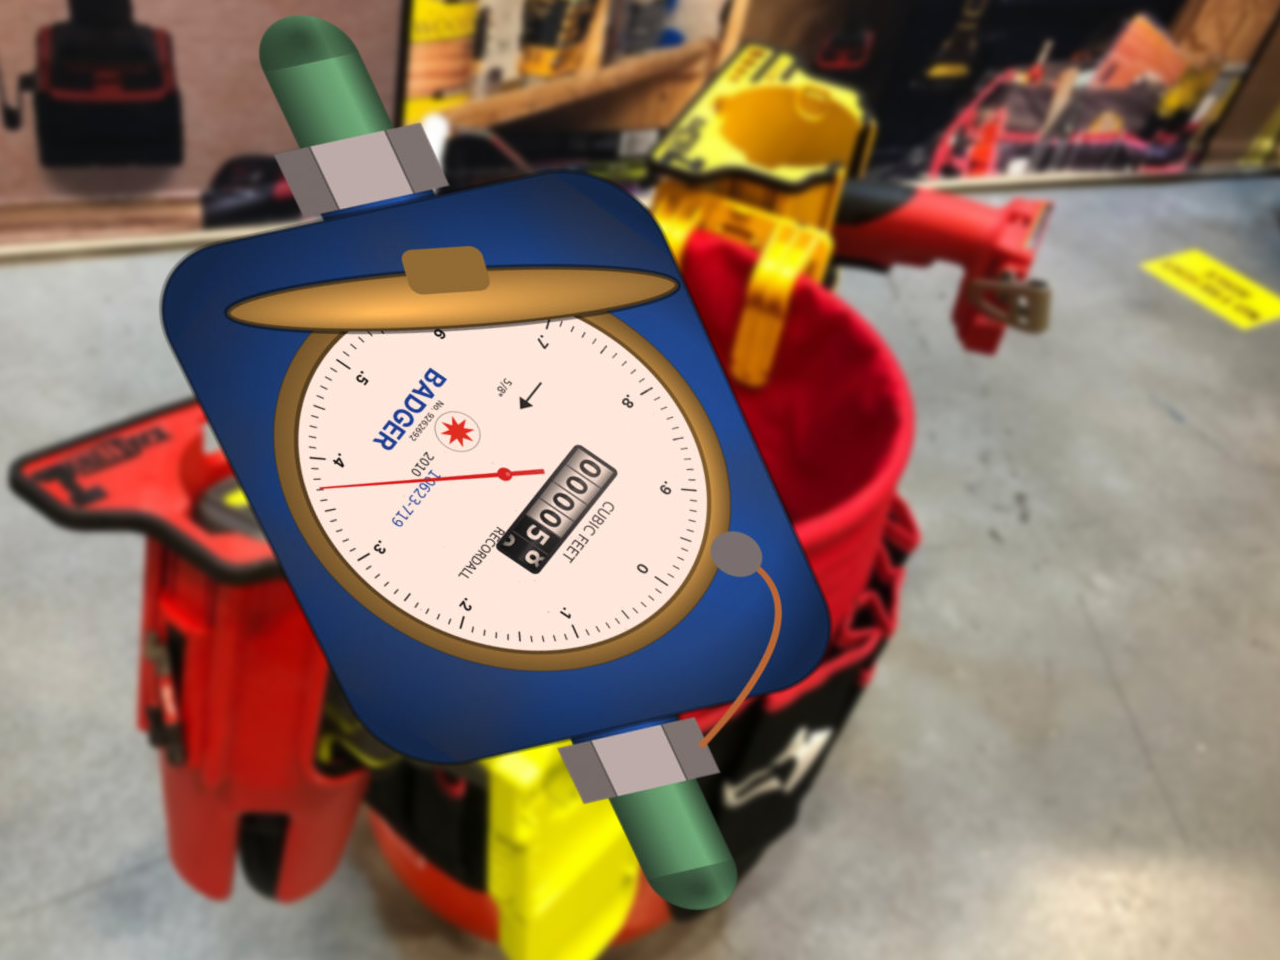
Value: 58.37,ft³
